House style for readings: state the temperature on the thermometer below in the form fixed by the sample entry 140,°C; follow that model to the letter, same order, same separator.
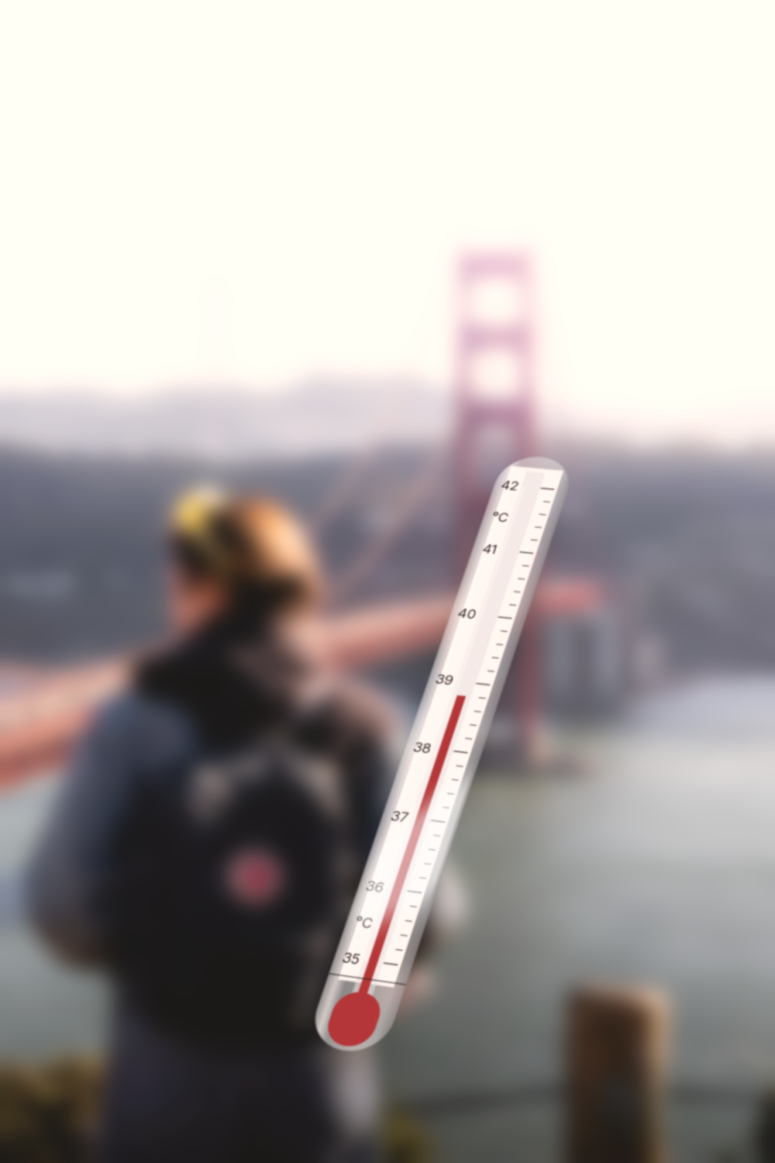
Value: 38.8,°C
